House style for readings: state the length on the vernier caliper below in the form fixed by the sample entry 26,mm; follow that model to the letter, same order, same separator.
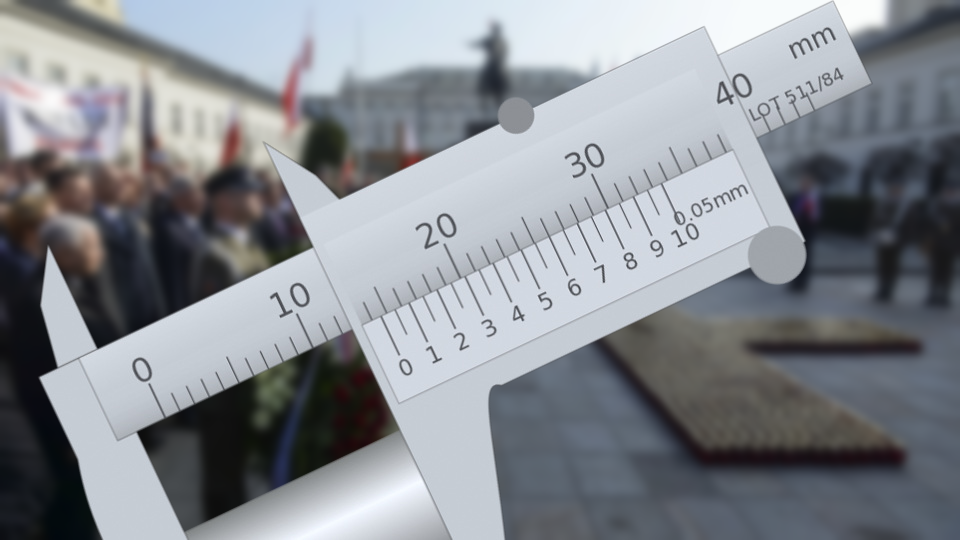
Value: 14.6,mm
